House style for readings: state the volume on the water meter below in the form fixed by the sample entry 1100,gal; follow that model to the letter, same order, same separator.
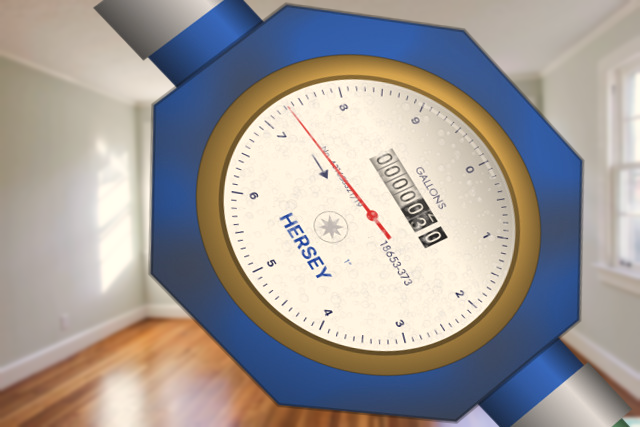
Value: 27.3,gal
